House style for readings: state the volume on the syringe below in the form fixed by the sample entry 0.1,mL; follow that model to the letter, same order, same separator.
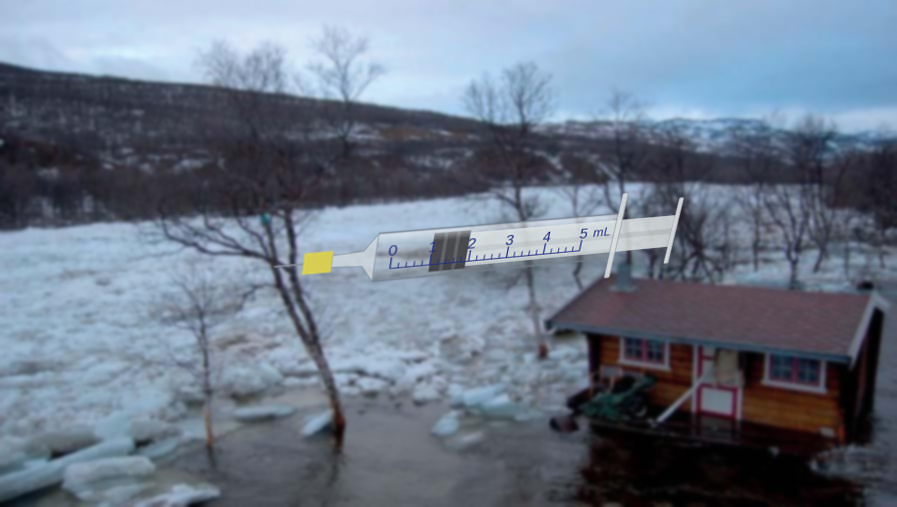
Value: 1,mL
